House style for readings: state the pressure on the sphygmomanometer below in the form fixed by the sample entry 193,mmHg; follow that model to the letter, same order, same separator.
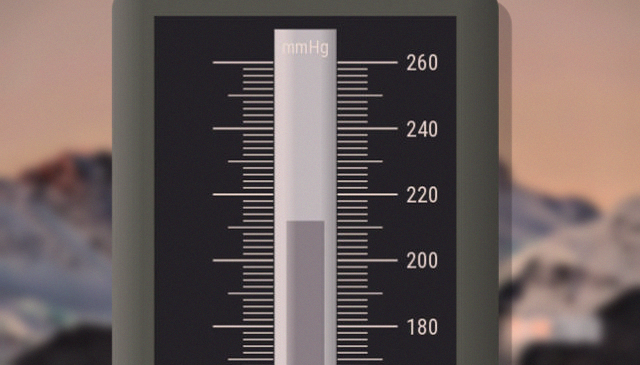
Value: 212,mmHg
